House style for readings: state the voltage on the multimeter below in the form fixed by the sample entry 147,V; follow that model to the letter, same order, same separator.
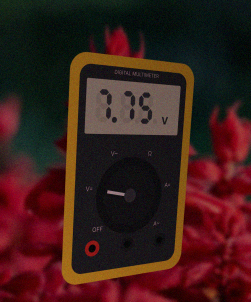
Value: 7.75,V
